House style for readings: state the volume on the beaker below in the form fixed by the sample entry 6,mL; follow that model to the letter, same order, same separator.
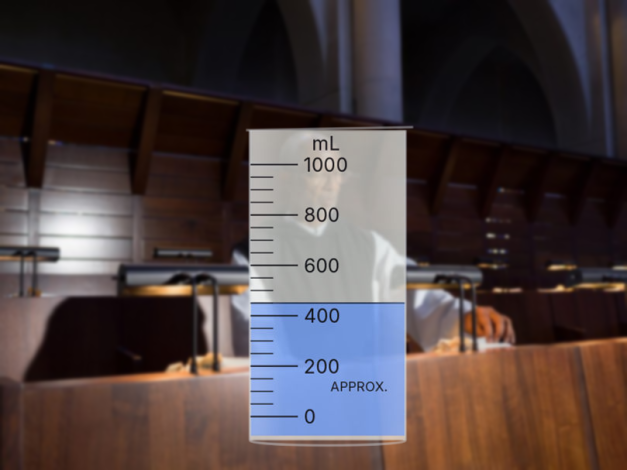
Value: 450,mL
